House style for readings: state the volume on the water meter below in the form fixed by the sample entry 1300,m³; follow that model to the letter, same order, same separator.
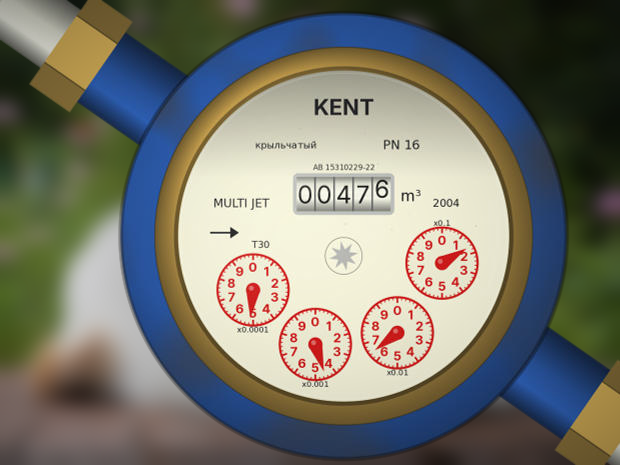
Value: 476.1645,m³
